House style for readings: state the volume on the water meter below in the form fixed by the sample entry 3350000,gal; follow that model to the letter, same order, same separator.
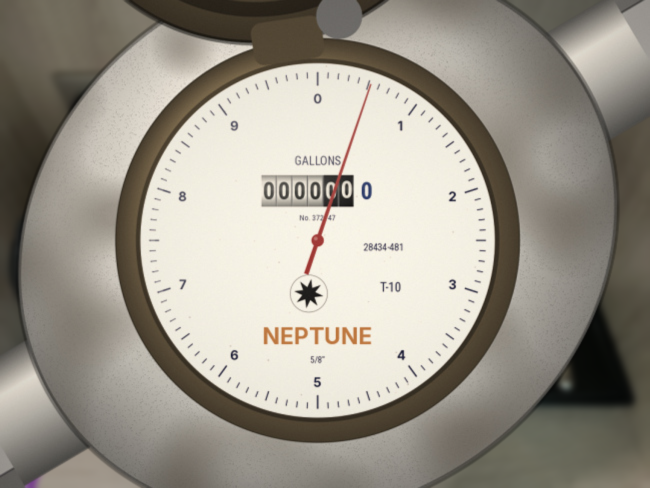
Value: 0.5,gal
